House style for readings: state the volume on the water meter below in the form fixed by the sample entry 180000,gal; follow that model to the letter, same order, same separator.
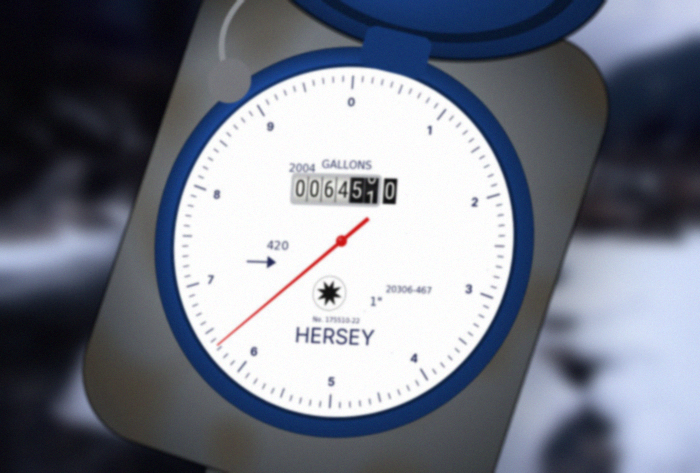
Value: 64506.3,gal
